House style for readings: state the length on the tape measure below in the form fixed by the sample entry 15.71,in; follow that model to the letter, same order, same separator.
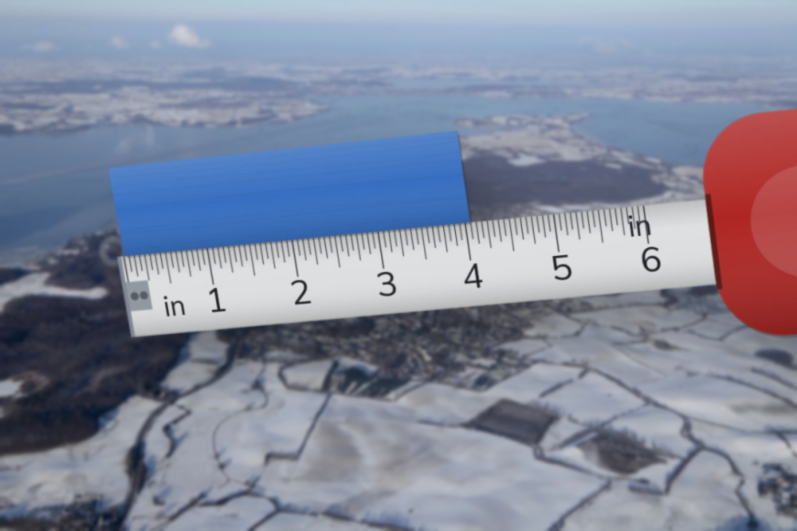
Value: 4.0625,in
